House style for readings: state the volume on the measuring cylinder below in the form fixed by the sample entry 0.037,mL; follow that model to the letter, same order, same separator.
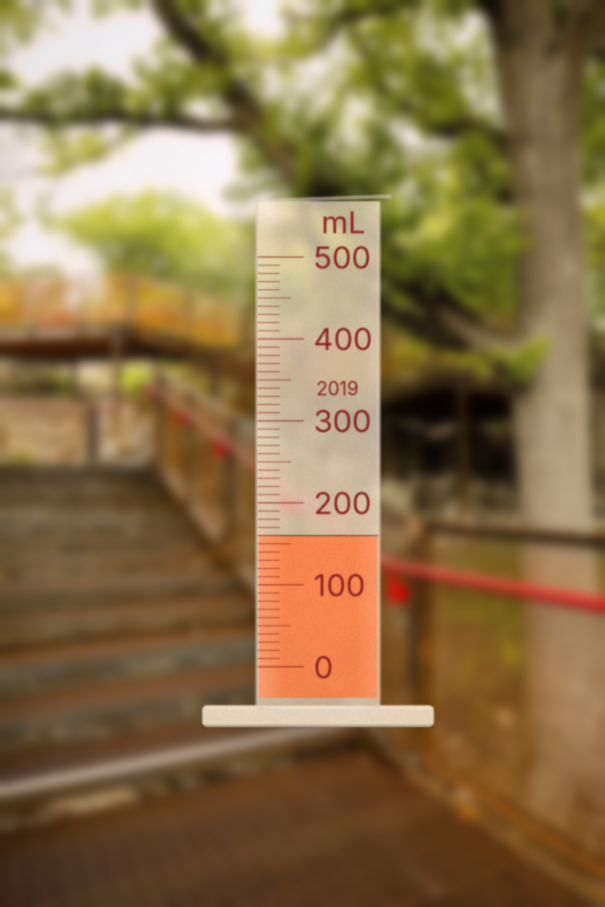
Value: 160,mL
